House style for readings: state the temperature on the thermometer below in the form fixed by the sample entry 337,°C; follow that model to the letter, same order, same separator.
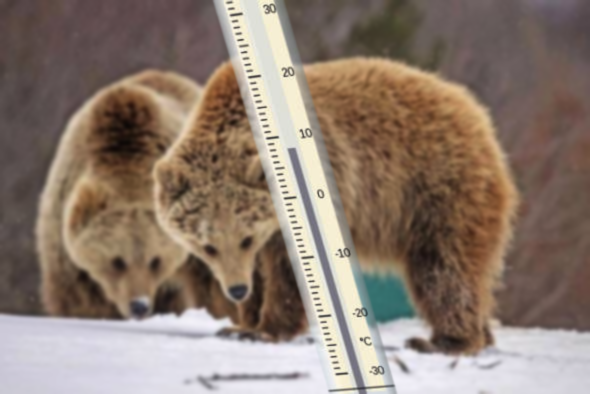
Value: 8,°C
